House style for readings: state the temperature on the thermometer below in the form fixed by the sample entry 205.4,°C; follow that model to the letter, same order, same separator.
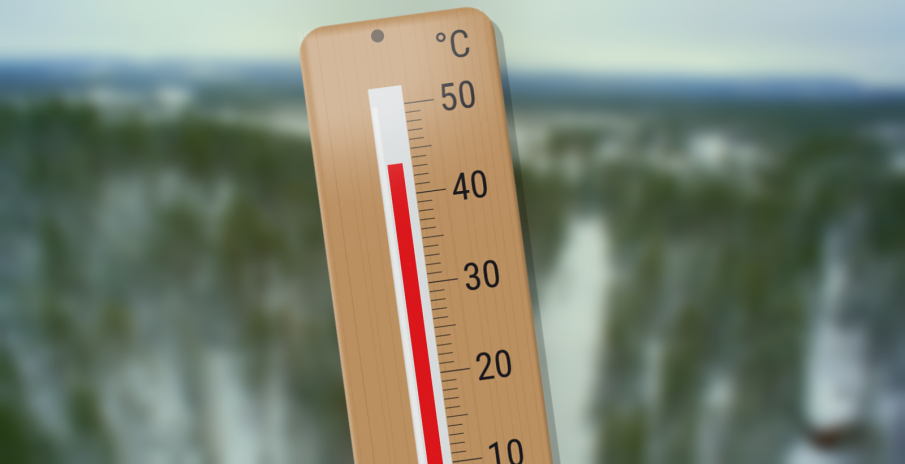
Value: 43.5,°C
